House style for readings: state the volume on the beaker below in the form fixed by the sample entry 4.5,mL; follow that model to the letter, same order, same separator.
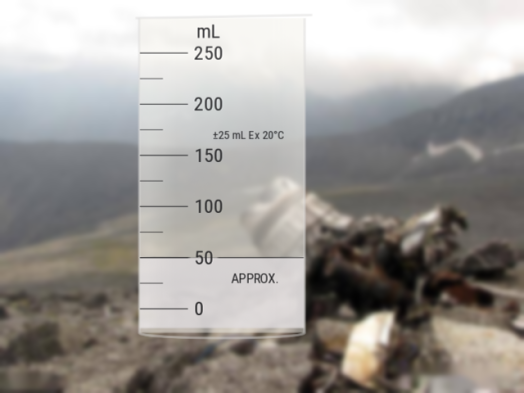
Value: 50,mL
